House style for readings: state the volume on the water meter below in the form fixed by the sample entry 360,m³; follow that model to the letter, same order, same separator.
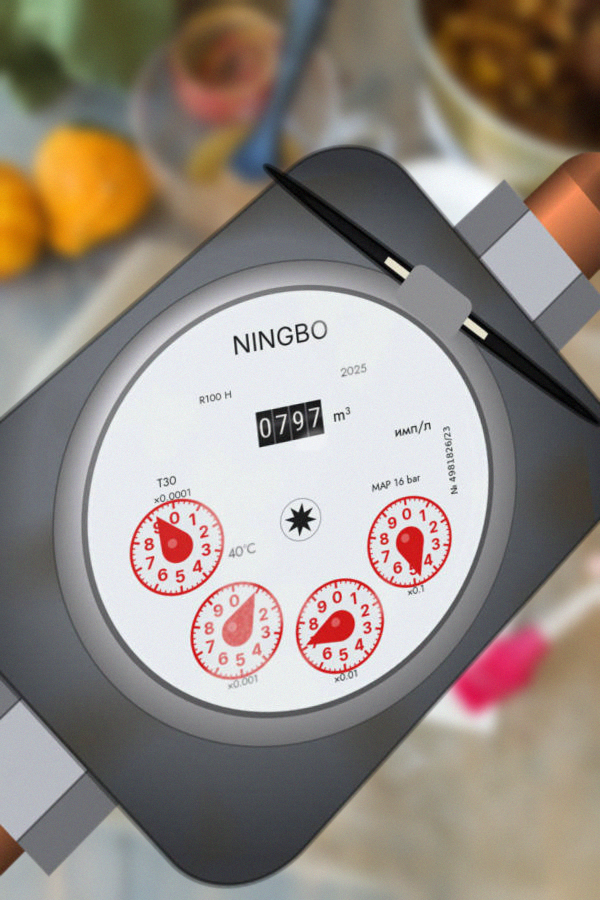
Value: 797.4709,m³
